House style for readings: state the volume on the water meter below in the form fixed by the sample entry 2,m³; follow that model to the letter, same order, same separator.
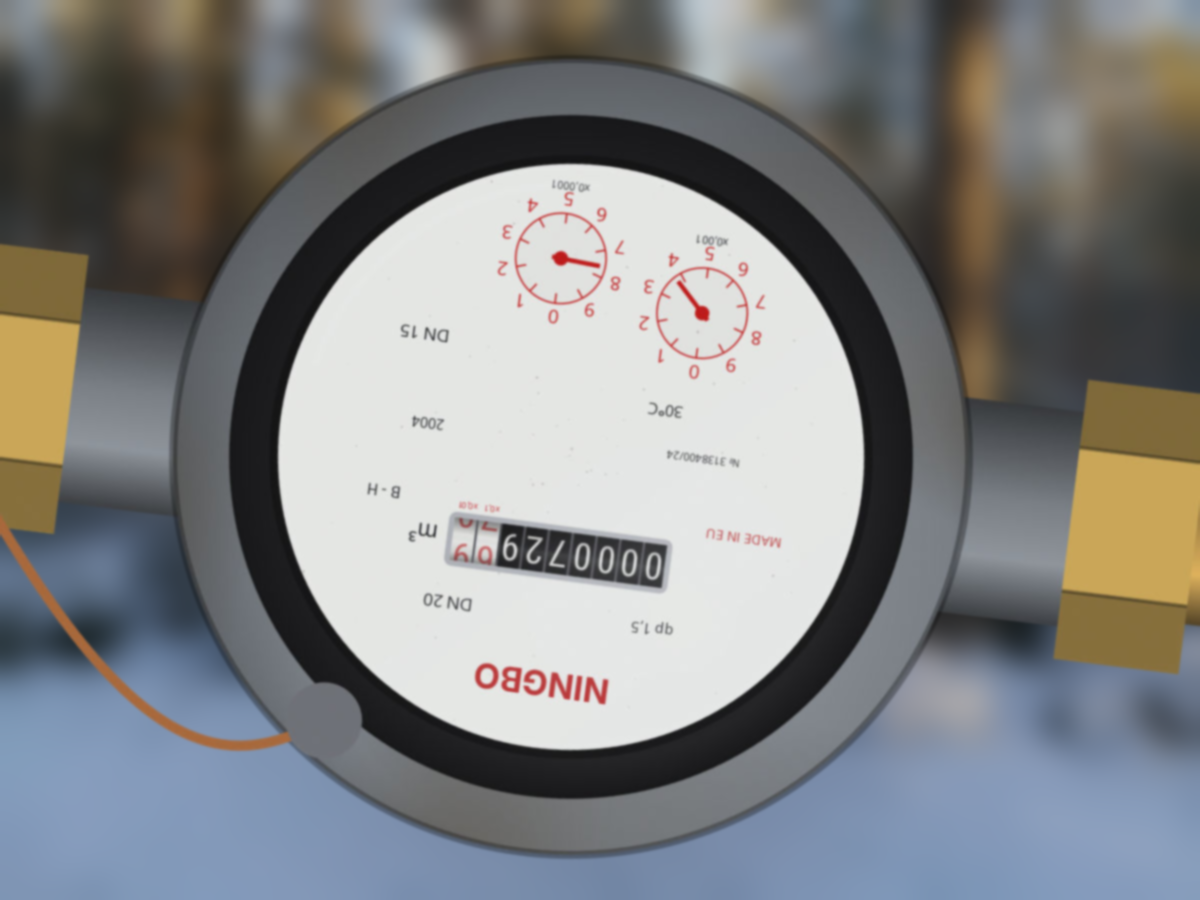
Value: 729.6937,m³
